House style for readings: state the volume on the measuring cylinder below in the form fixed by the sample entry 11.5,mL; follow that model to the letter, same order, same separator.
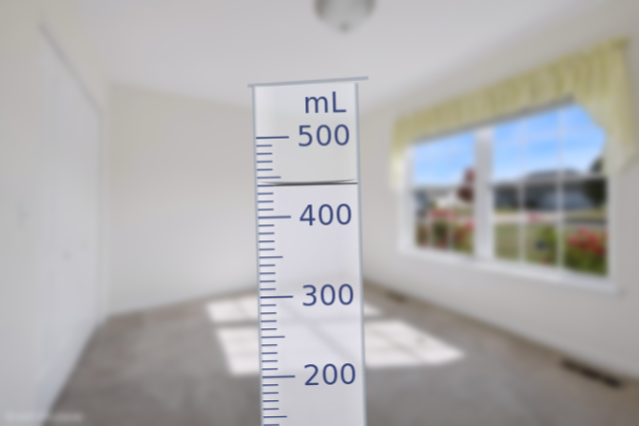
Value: 440,mL
